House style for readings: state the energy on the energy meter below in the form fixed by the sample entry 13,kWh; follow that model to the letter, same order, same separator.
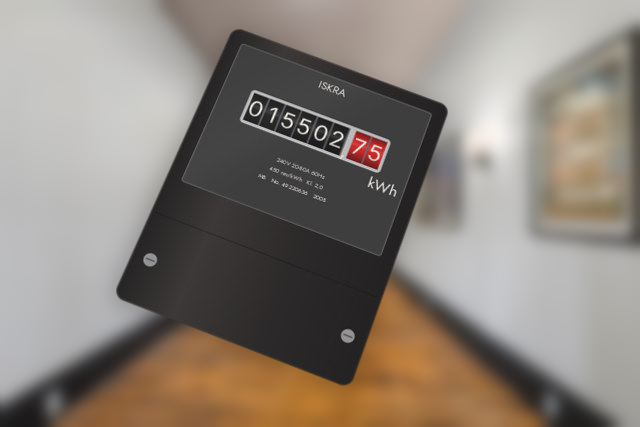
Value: 15502.75,kWh
